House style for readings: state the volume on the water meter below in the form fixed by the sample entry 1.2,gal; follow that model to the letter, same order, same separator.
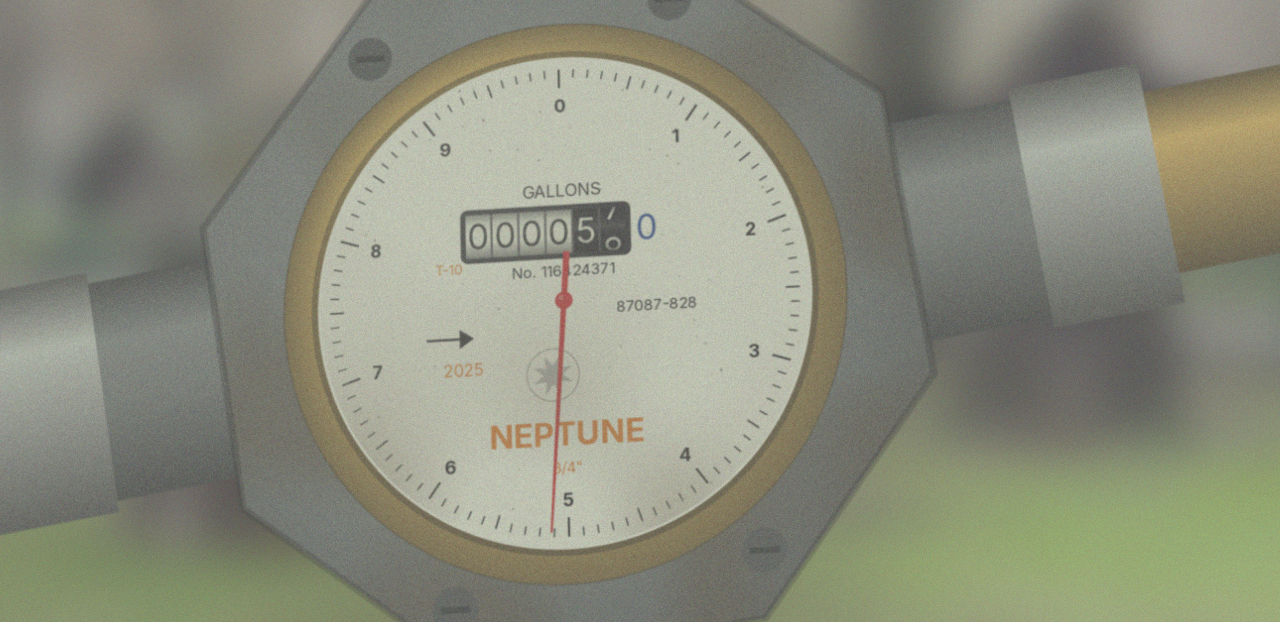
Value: 575.1,gal
